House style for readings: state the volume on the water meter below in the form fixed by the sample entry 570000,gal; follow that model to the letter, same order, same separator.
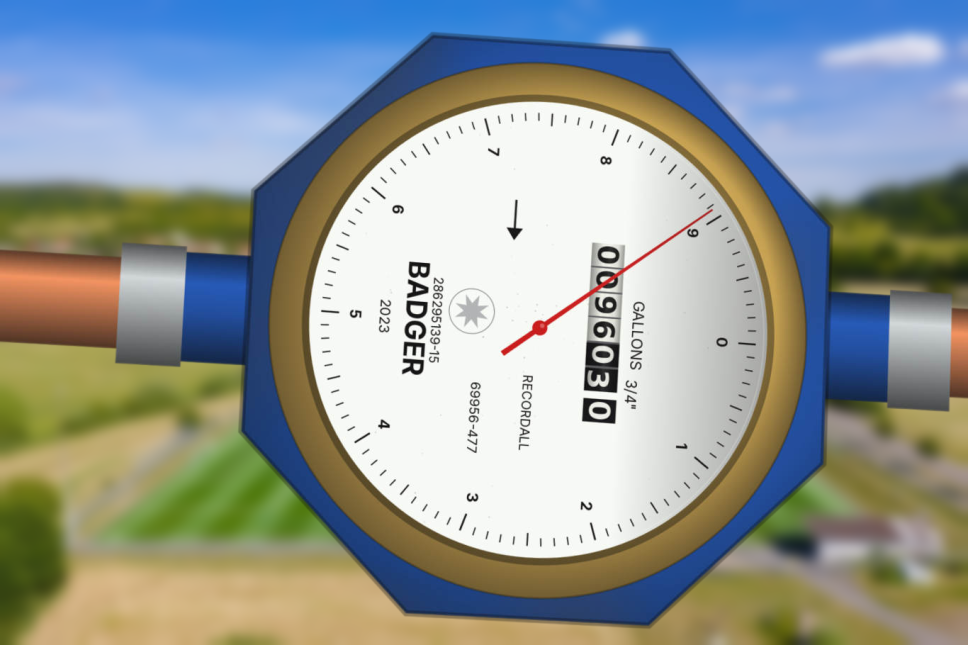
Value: 96028.9,gal
